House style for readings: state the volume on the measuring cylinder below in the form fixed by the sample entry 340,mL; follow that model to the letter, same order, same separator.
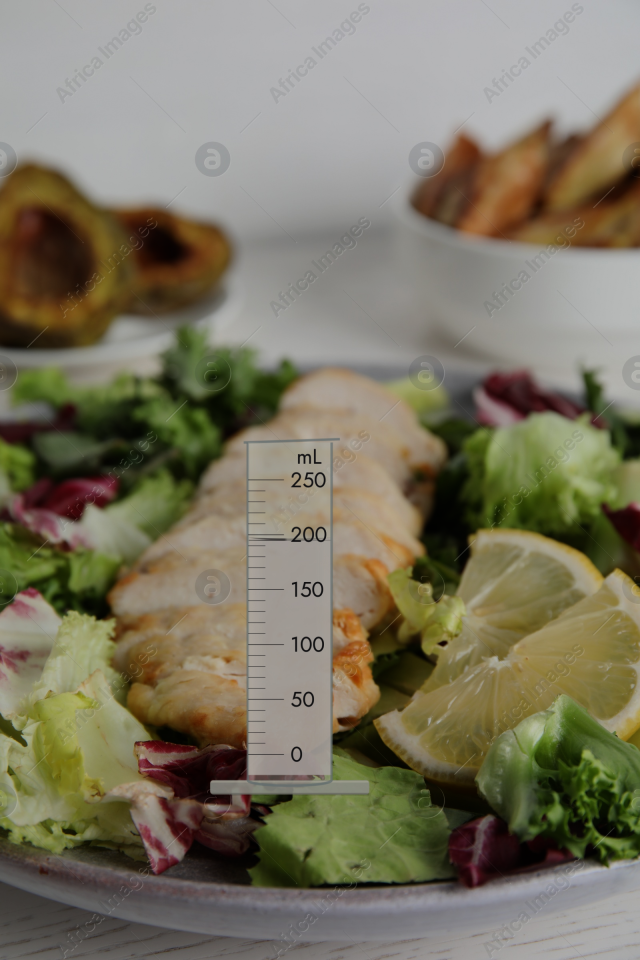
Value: 195,mL
